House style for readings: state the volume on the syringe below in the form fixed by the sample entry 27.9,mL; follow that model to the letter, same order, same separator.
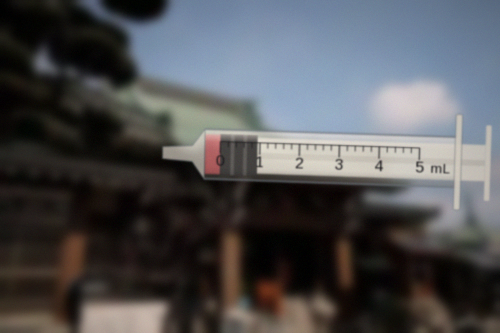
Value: 0,mL
